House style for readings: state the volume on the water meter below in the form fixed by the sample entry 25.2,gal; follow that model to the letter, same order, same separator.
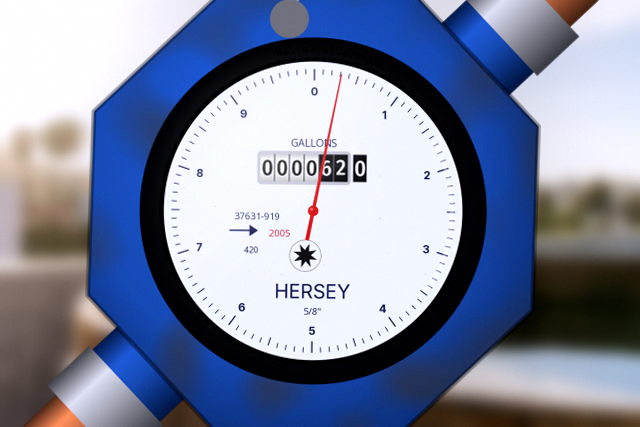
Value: 620.3,gal
